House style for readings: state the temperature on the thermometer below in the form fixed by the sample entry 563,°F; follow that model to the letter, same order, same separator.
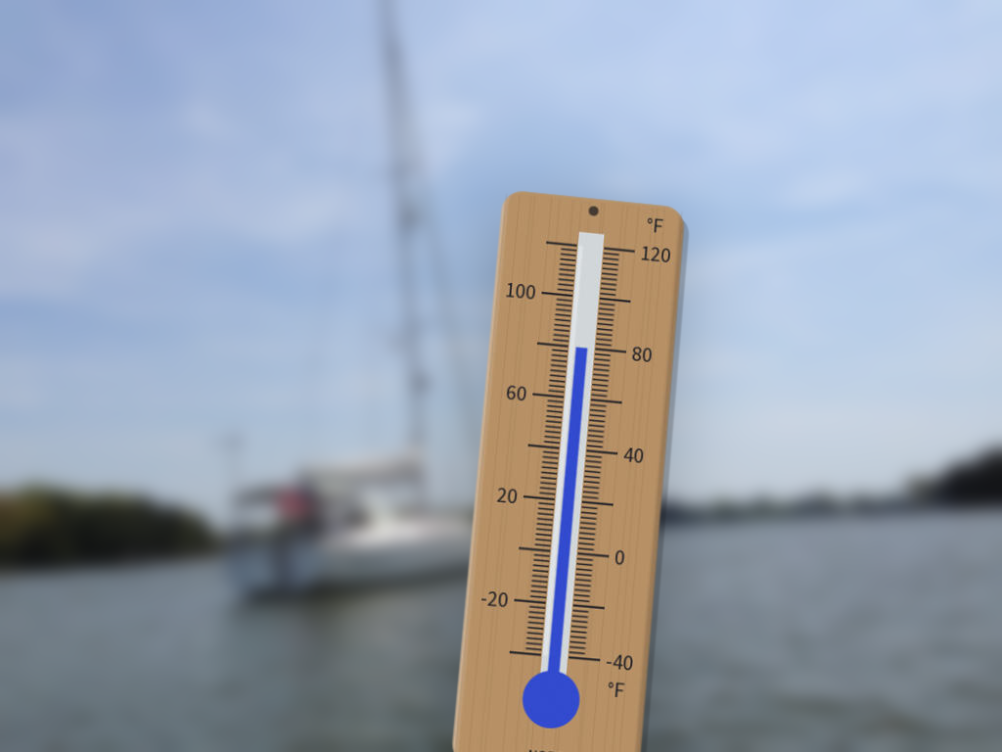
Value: 80,°F
